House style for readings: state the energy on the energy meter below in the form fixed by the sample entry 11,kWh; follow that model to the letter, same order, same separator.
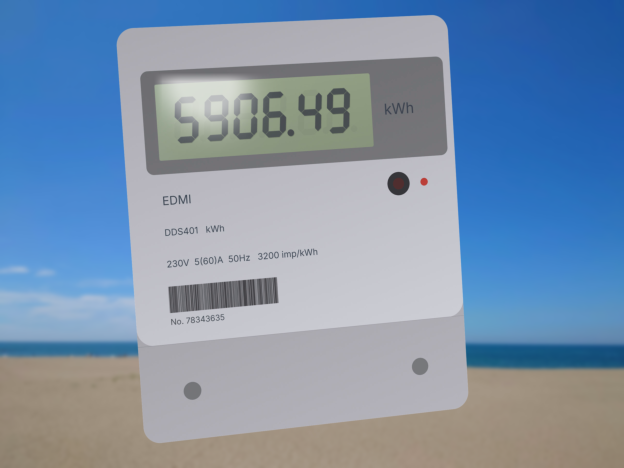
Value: 5906.49,kWh
